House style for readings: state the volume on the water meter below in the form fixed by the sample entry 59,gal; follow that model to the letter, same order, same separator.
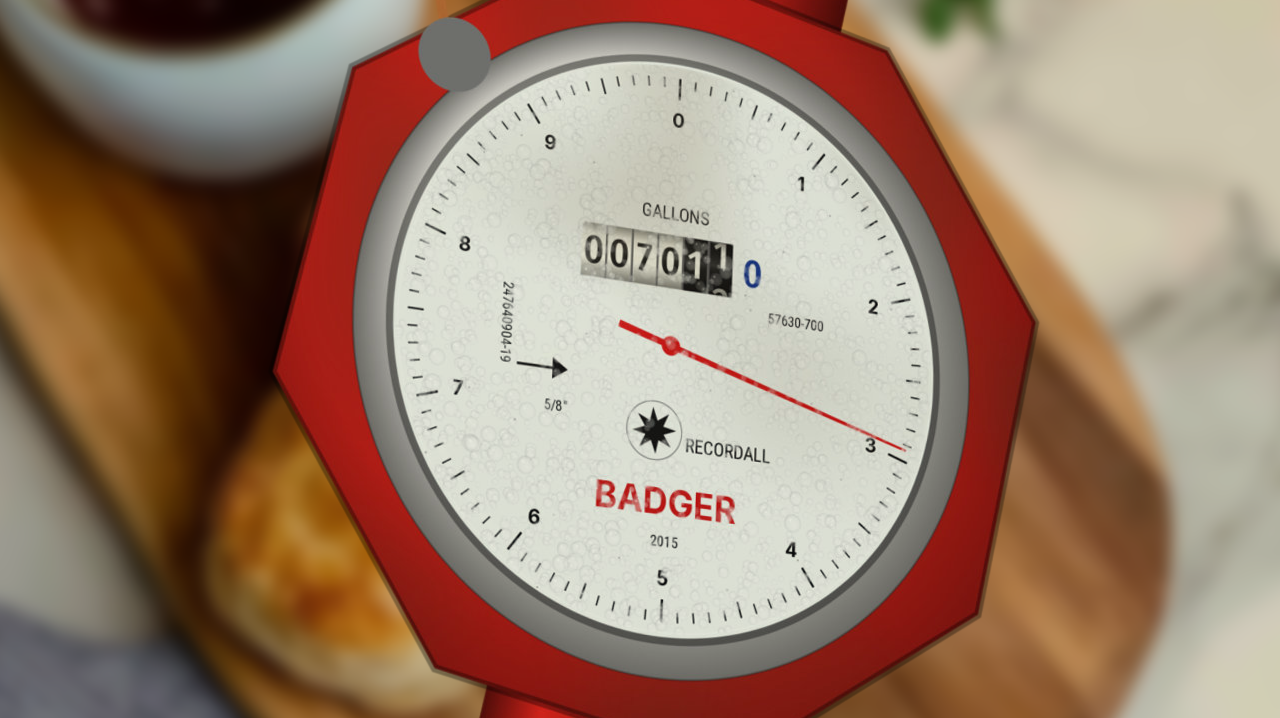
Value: 70112.9,gal
